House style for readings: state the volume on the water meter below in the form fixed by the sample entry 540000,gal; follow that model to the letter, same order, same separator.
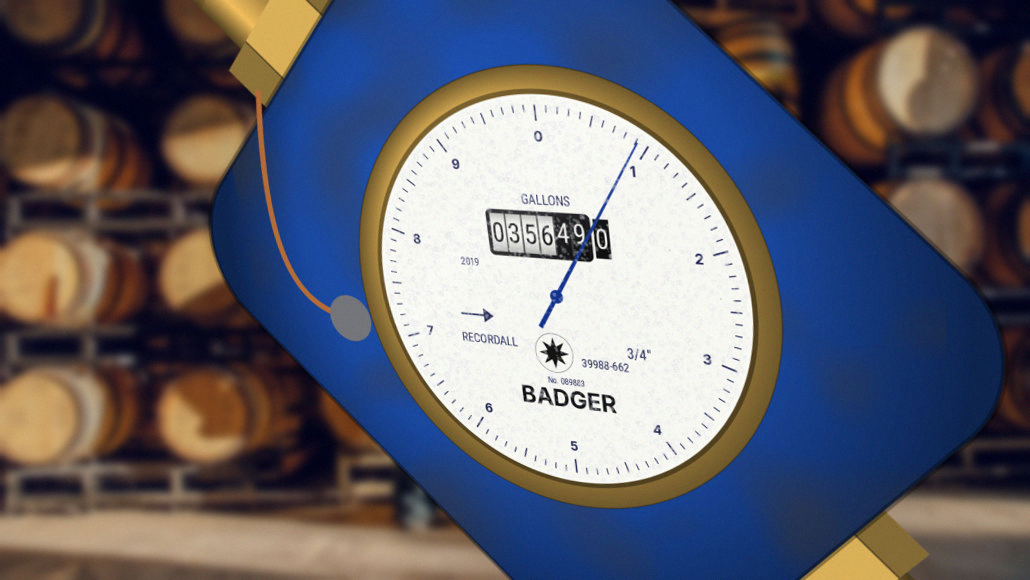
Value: 356490.9,gal
